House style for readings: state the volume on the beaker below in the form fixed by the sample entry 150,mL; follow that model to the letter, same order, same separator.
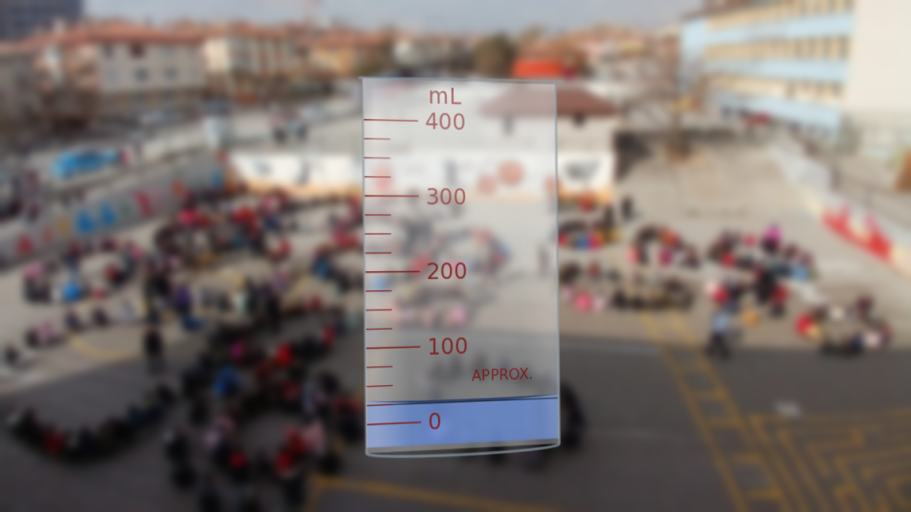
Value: 25,mL
